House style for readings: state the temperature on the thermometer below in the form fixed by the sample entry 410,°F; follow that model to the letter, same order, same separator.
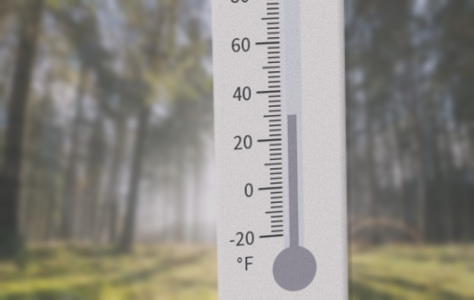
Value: 30,°F
